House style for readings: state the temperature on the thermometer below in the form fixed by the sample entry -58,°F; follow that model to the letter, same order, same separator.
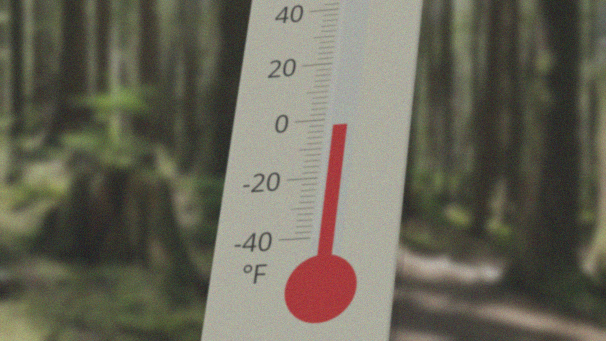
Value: -2,°F
